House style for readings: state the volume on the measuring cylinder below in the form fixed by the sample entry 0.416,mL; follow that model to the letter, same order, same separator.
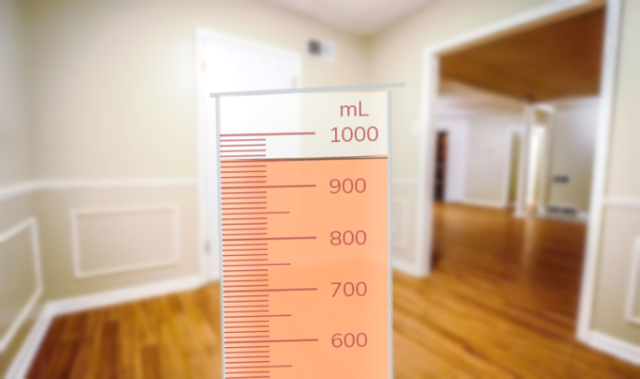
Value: 950,mL
